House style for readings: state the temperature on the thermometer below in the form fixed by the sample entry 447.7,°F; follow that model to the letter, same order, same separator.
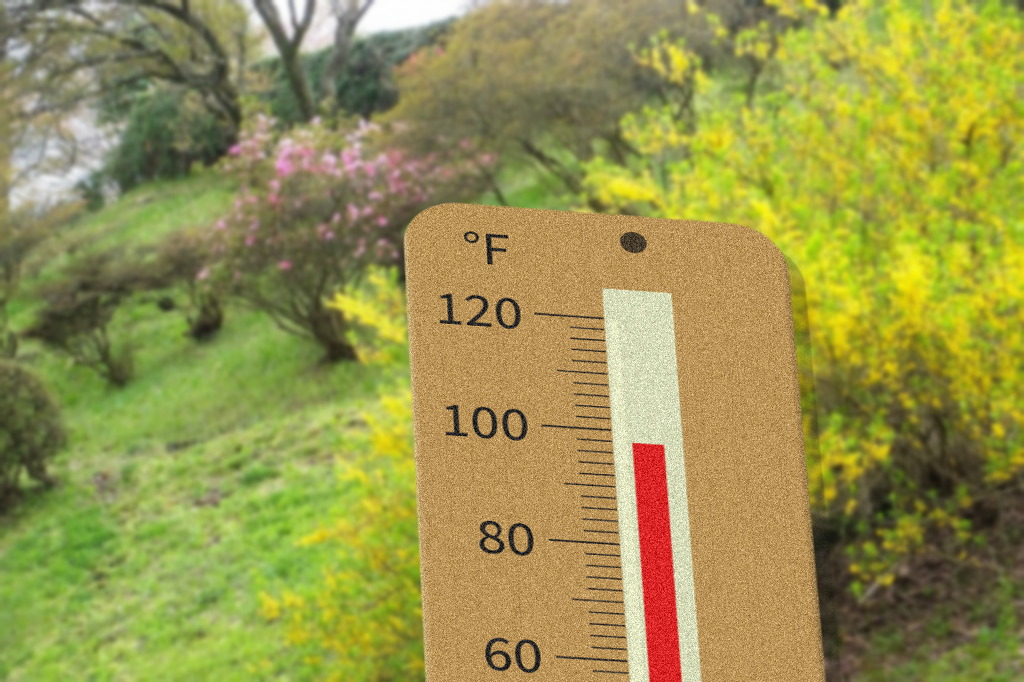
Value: 98,°F
